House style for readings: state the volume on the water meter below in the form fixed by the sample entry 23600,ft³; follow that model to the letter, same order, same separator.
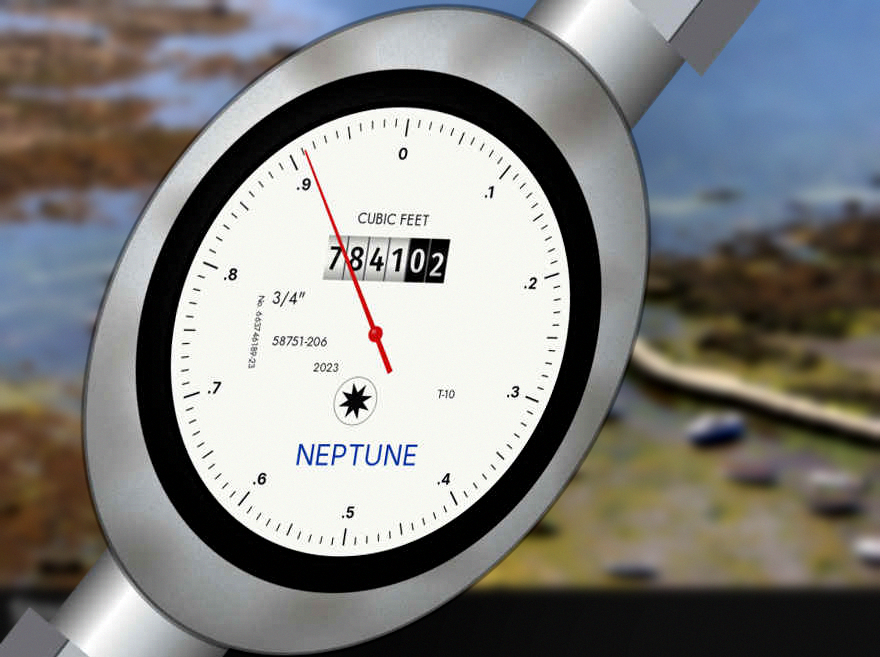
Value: 784101.91,ft³
